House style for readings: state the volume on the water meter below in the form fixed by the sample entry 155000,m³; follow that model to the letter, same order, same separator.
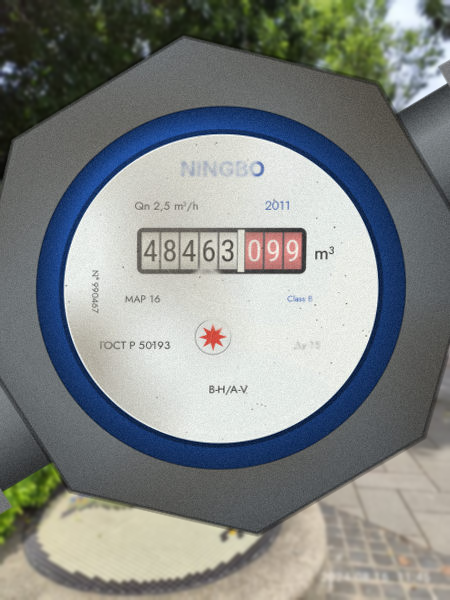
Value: 48463.099,m³
